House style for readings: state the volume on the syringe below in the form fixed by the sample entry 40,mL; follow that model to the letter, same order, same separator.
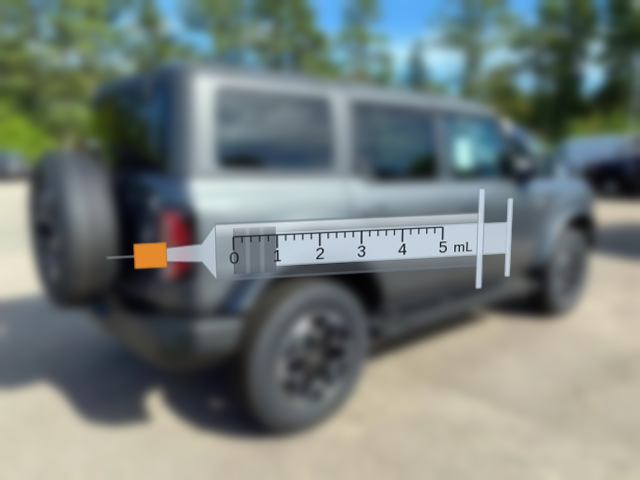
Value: 0,mL
